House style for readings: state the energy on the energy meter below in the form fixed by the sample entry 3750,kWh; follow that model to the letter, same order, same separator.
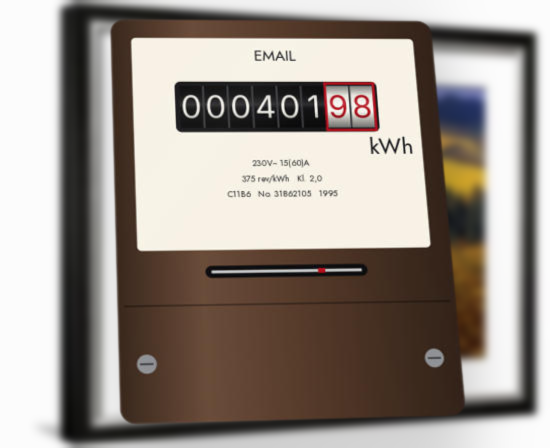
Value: 401.98,kWh
